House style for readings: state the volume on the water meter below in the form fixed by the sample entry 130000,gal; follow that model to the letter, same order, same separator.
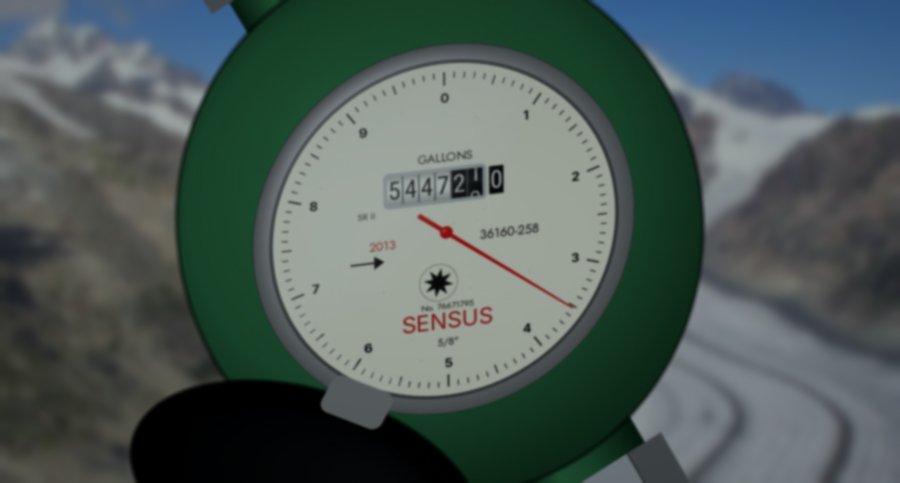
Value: 5447213.5,gal
